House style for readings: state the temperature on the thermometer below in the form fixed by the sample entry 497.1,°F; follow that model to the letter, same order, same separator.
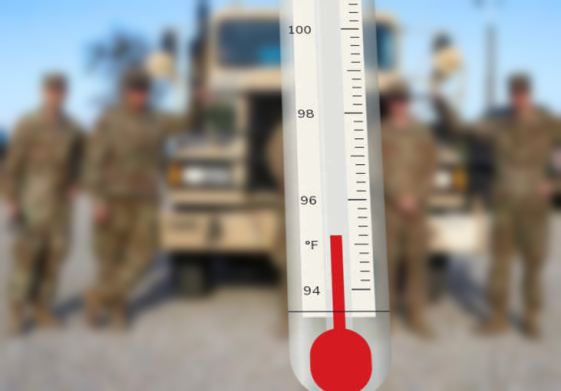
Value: 95.2,°F
